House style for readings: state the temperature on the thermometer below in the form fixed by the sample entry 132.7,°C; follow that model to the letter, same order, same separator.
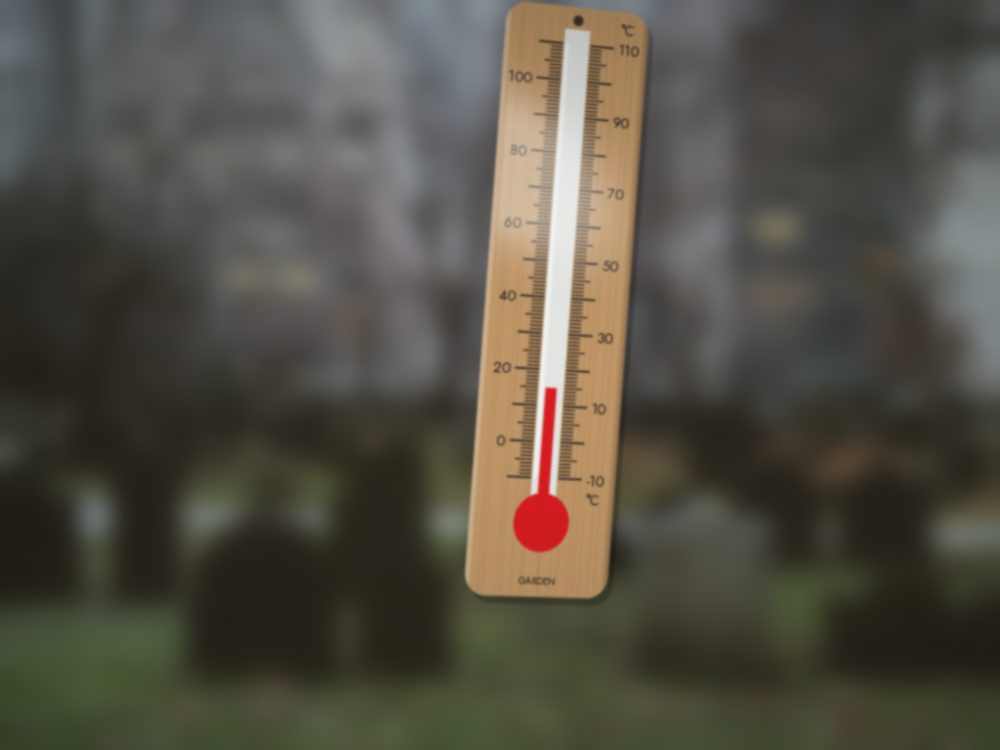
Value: 15,°C
